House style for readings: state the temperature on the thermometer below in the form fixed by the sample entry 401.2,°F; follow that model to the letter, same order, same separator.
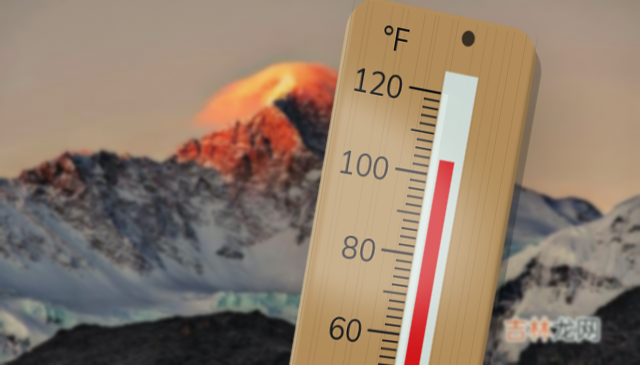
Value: 104,°F
